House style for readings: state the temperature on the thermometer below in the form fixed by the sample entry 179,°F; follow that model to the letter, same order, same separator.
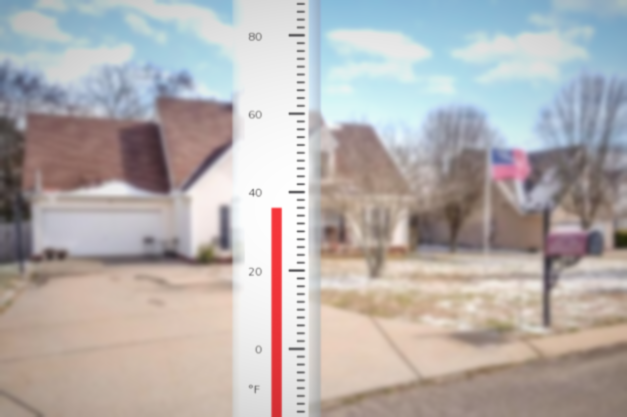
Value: 36,°F
